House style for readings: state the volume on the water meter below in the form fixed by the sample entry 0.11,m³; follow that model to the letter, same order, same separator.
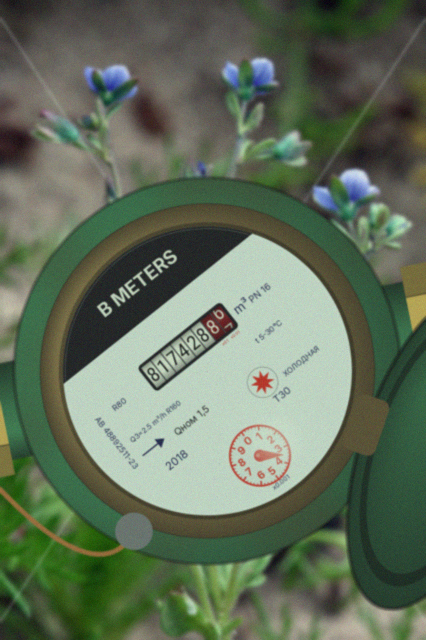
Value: 817428.863,m³
